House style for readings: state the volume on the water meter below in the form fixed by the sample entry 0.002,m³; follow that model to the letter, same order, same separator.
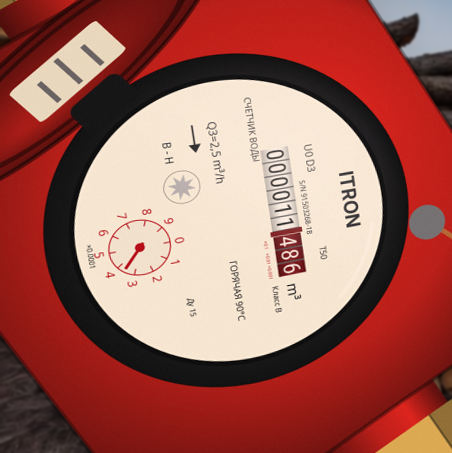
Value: 11.4863,m³
